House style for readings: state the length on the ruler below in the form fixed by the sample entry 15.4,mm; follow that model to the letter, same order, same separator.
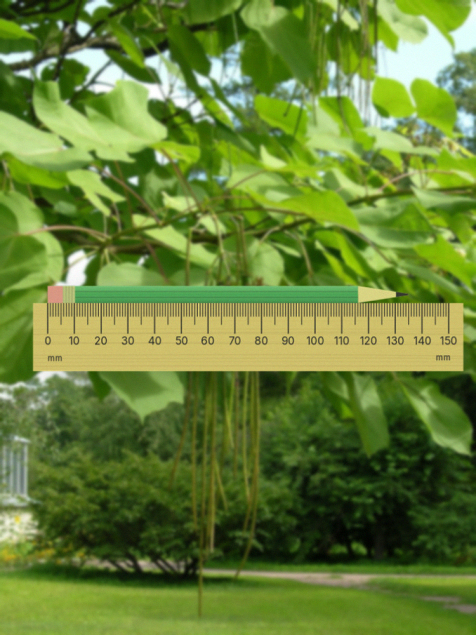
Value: 135,mm
